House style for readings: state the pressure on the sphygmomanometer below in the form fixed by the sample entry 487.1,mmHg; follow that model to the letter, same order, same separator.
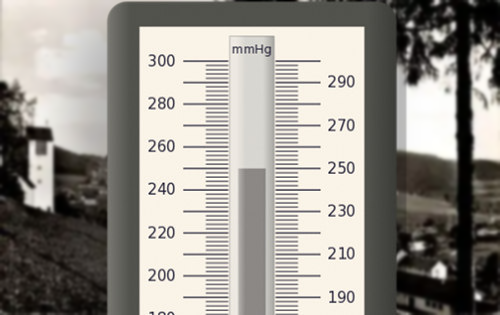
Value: 250,mmHg
